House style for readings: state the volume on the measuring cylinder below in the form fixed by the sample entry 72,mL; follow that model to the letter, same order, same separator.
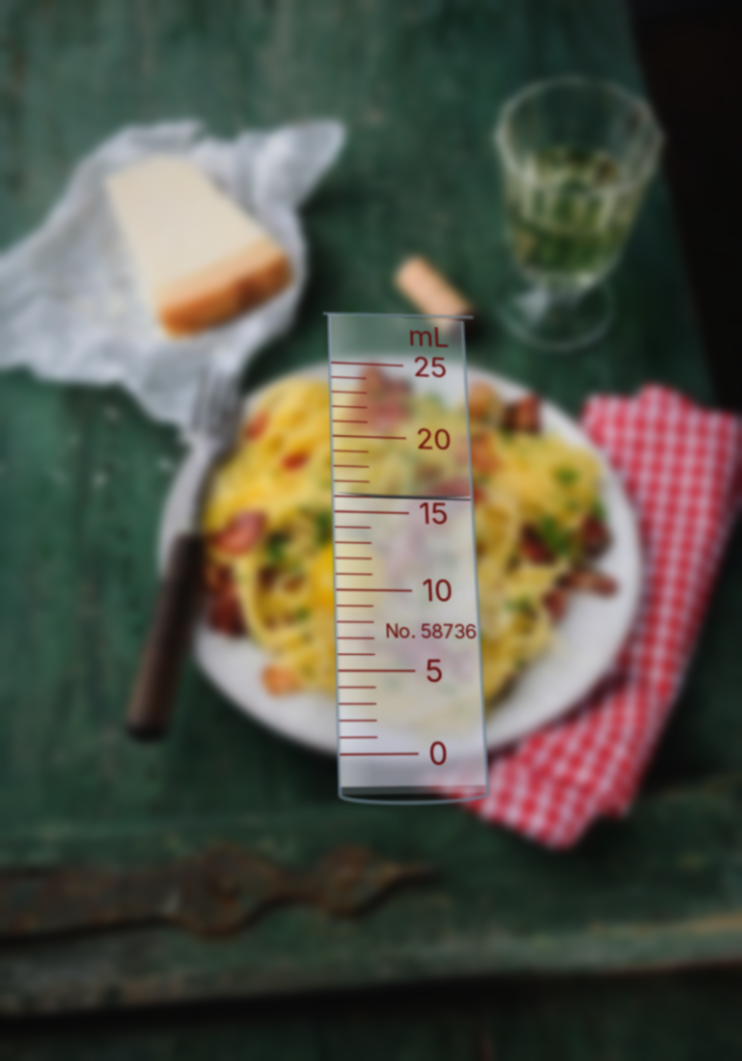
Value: 16,mL
